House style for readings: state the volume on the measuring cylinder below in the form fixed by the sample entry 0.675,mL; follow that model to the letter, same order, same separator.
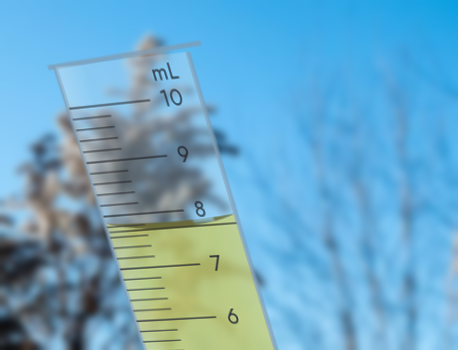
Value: 7.7,mL
